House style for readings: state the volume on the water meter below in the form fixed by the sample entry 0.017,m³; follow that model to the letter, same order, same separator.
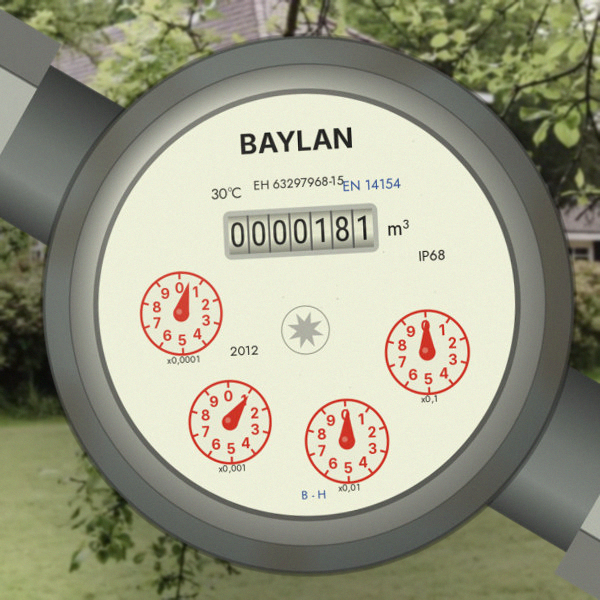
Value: 181.0010,m³
